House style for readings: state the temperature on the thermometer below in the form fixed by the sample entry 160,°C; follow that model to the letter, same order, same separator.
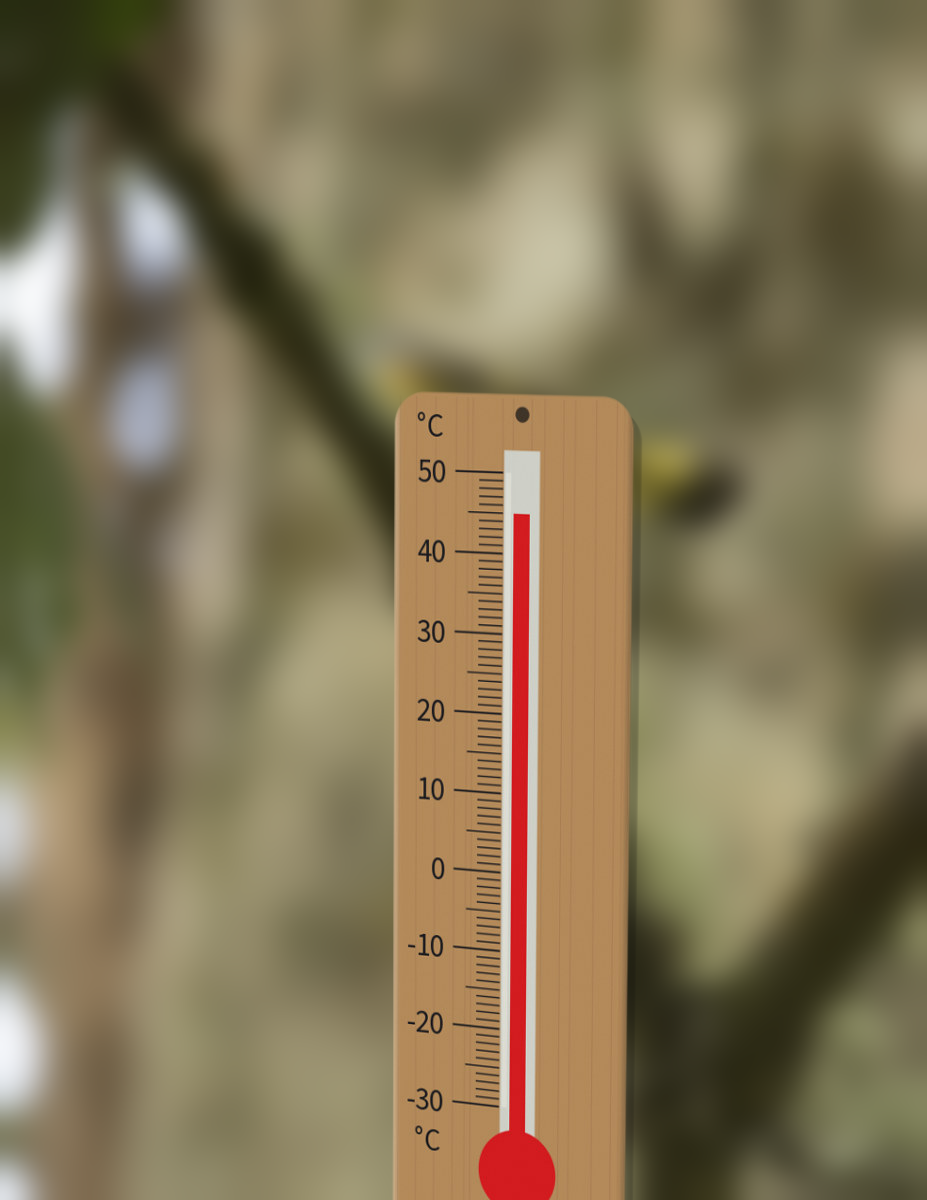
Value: 45,°C
